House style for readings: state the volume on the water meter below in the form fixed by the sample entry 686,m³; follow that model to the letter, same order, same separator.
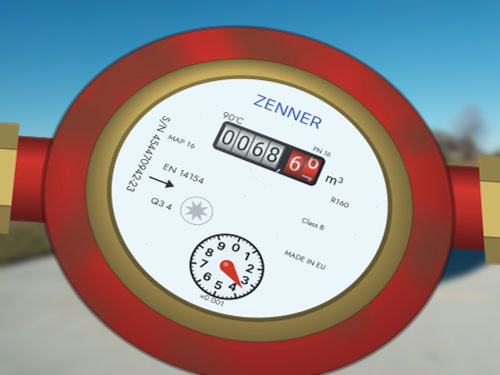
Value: 68.663,m³
